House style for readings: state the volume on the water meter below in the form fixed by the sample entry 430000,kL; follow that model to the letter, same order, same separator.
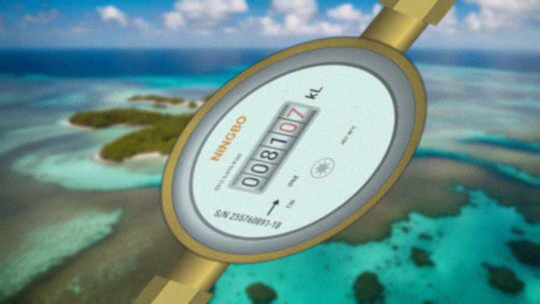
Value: 81.07,kL
